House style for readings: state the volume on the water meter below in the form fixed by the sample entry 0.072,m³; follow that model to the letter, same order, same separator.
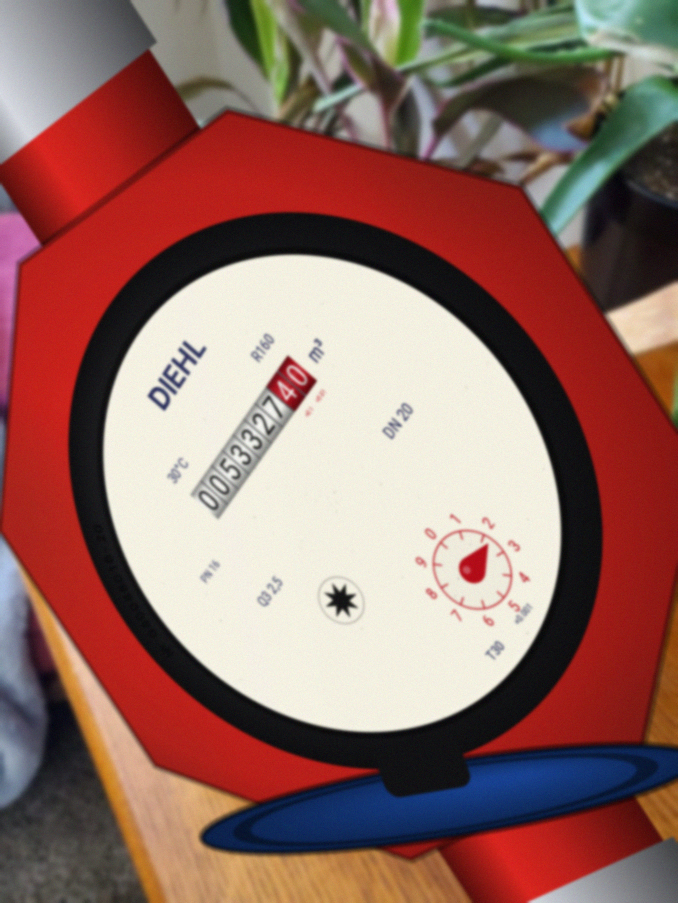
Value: 53327.402,m³
